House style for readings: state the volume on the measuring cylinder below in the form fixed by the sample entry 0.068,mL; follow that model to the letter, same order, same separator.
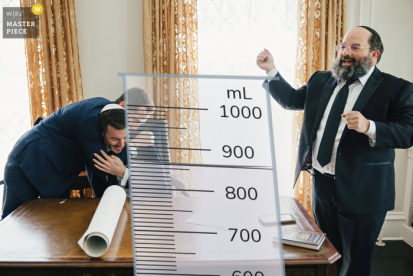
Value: 860,mL
